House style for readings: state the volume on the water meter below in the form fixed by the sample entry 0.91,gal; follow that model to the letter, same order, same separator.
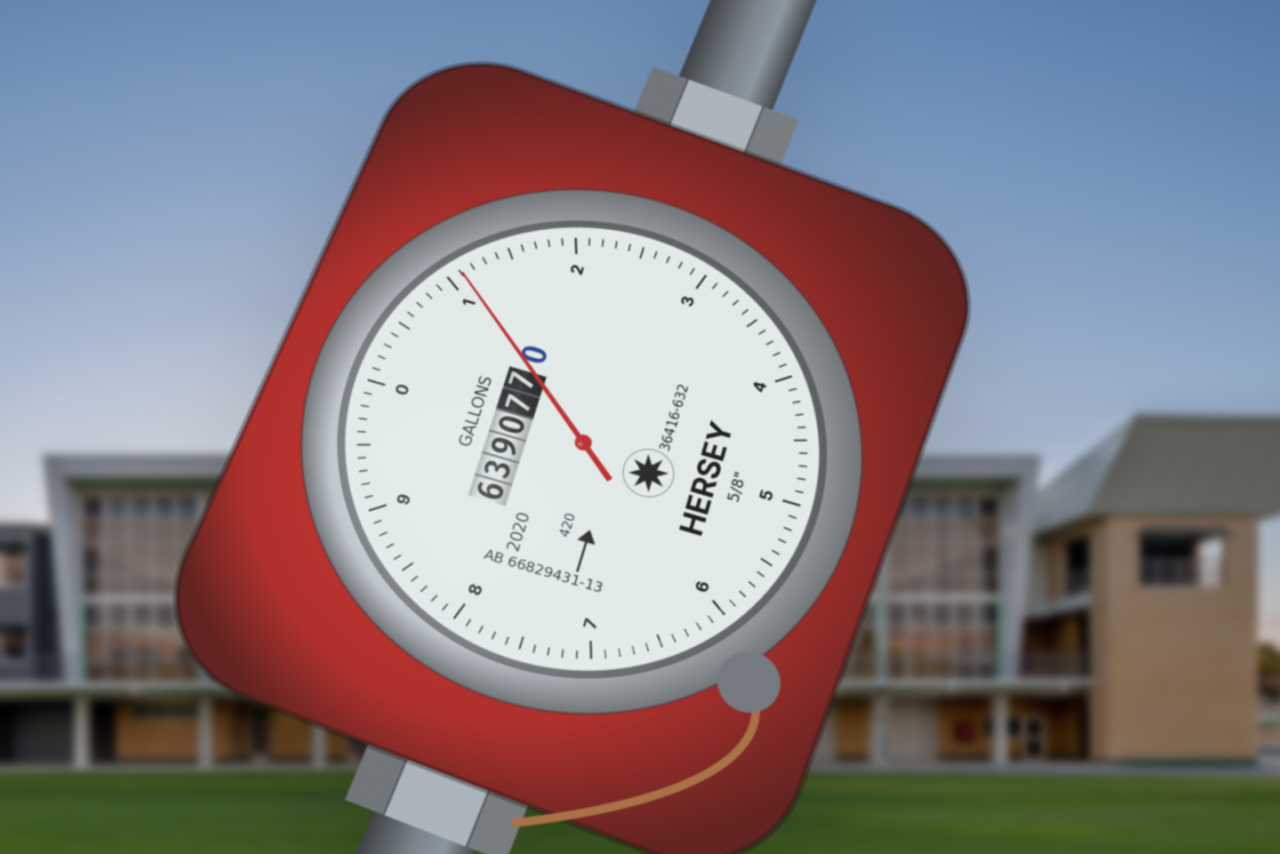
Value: 6390771.1,gal
